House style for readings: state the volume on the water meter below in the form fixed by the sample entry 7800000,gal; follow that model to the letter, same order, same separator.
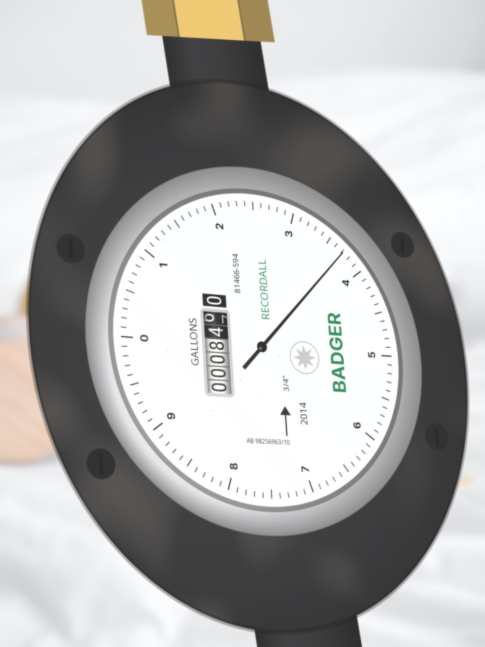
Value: 8463.7,gal
